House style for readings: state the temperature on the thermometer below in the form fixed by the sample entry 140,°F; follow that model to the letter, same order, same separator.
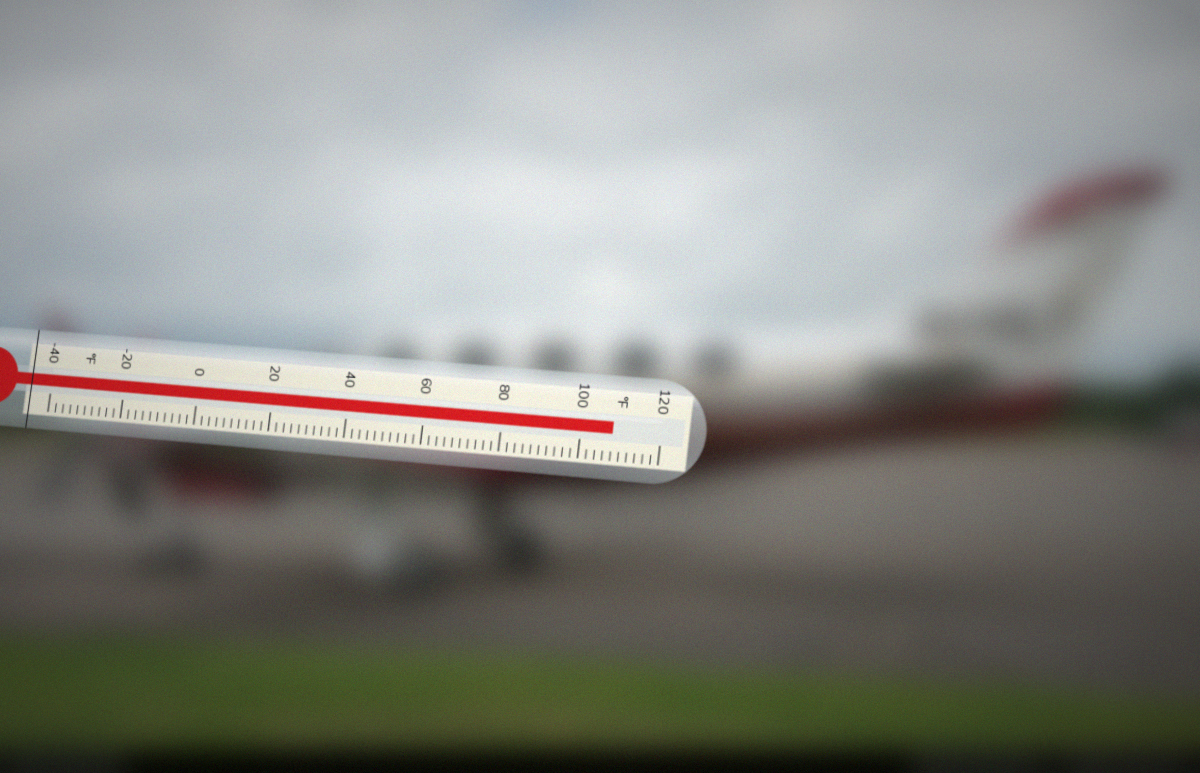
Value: 108,°F
